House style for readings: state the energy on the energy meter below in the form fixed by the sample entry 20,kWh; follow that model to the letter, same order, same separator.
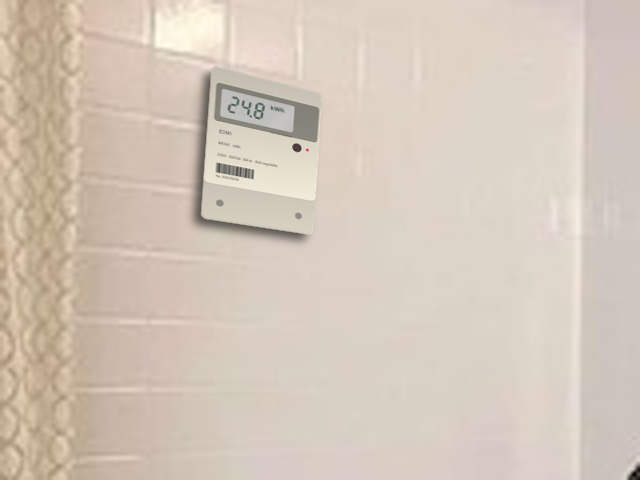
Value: 24.8,kWh
